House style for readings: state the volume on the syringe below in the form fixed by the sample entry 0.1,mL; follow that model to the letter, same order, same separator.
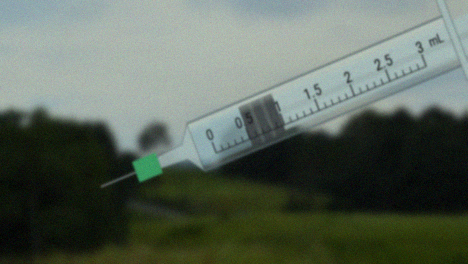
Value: 0.5,mL
